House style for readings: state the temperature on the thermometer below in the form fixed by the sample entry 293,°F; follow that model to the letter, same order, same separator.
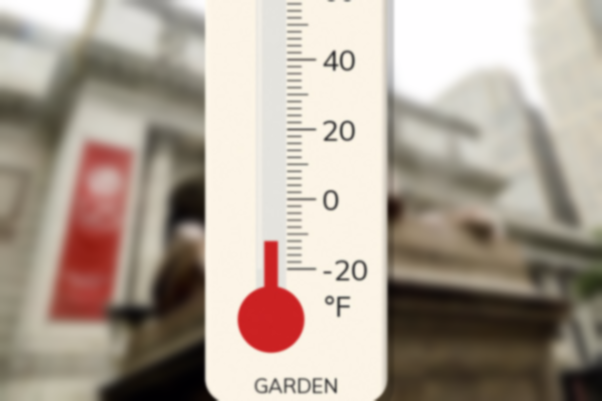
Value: -12,°F
